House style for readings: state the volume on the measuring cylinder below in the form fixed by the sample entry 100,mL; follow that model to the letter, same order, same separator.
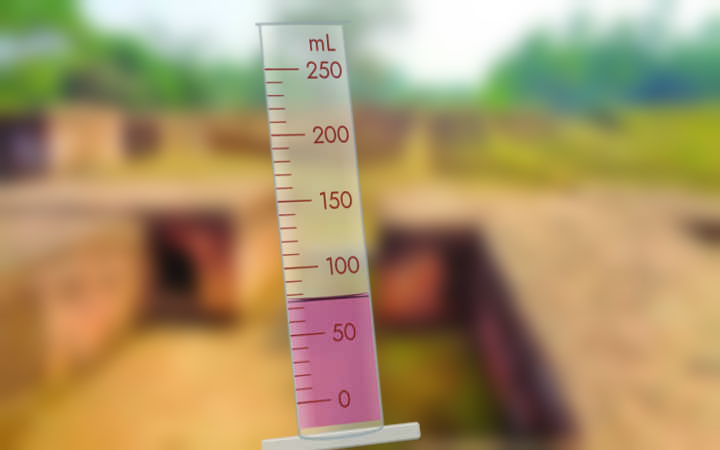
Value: 75,mL
